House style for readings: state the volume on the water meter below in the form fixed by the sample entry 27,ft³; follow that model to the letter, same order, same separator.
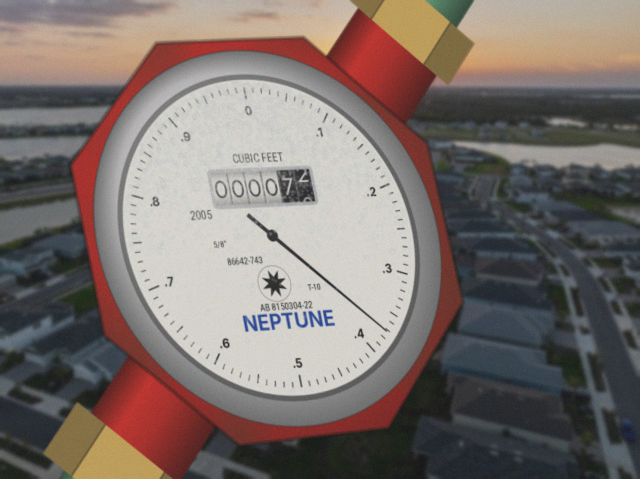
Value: 72.37,ft³
